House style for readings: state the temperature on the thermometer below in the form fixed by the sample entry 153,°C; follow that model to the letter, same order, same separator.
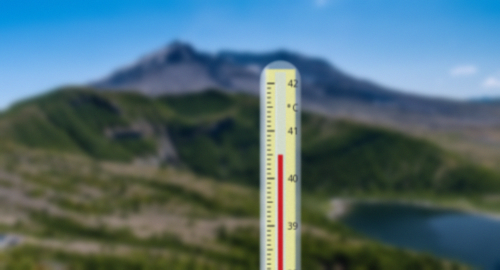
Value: 40.5,°C
